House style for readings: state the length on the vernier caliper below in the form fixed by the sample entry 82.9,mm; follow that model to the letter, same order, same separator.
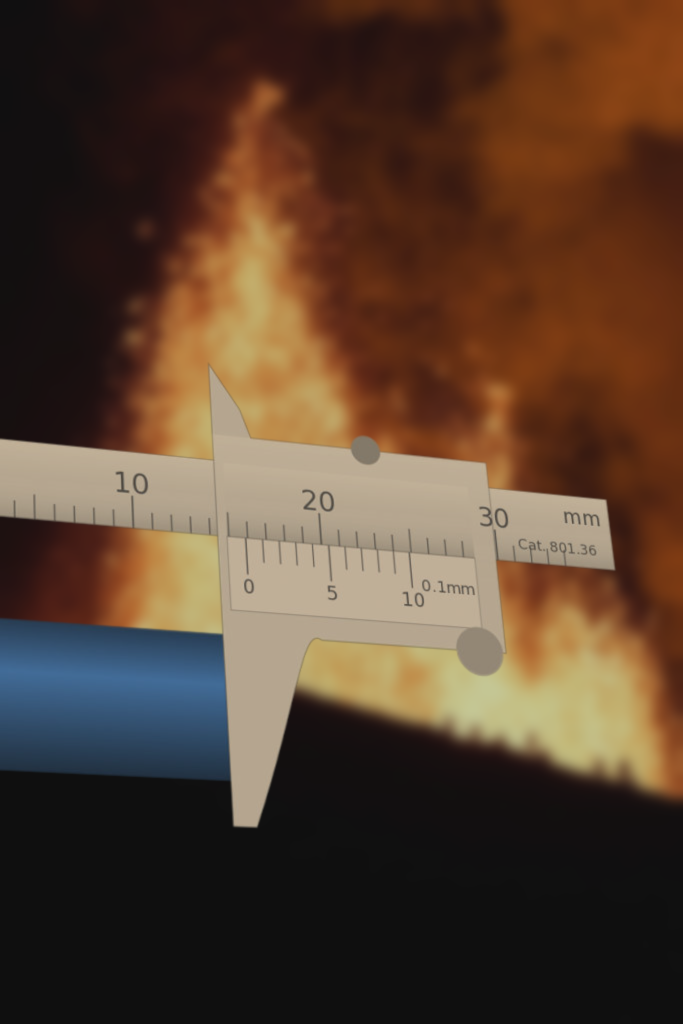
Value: 15.9,mm
